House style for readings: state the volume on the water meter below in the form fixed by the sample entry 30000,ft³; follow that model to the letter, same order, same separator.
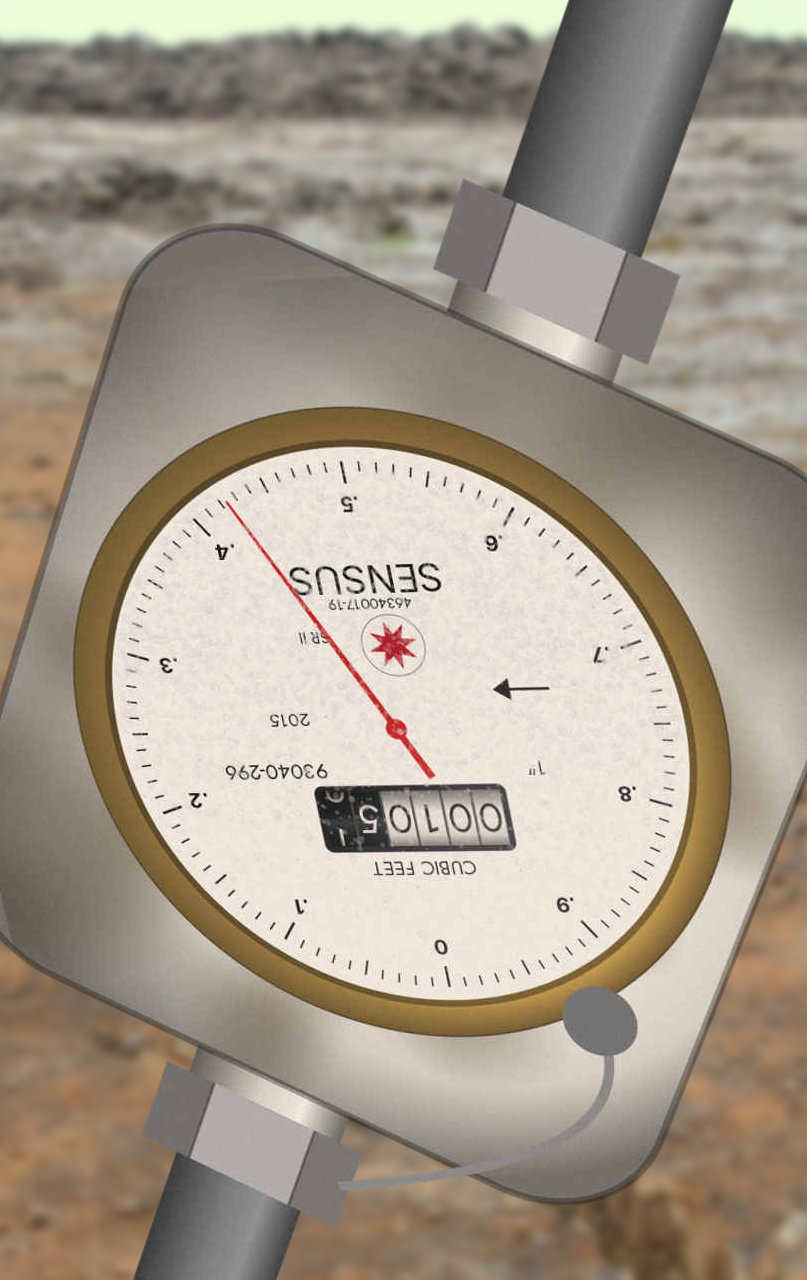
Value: 1051.42,ft³
